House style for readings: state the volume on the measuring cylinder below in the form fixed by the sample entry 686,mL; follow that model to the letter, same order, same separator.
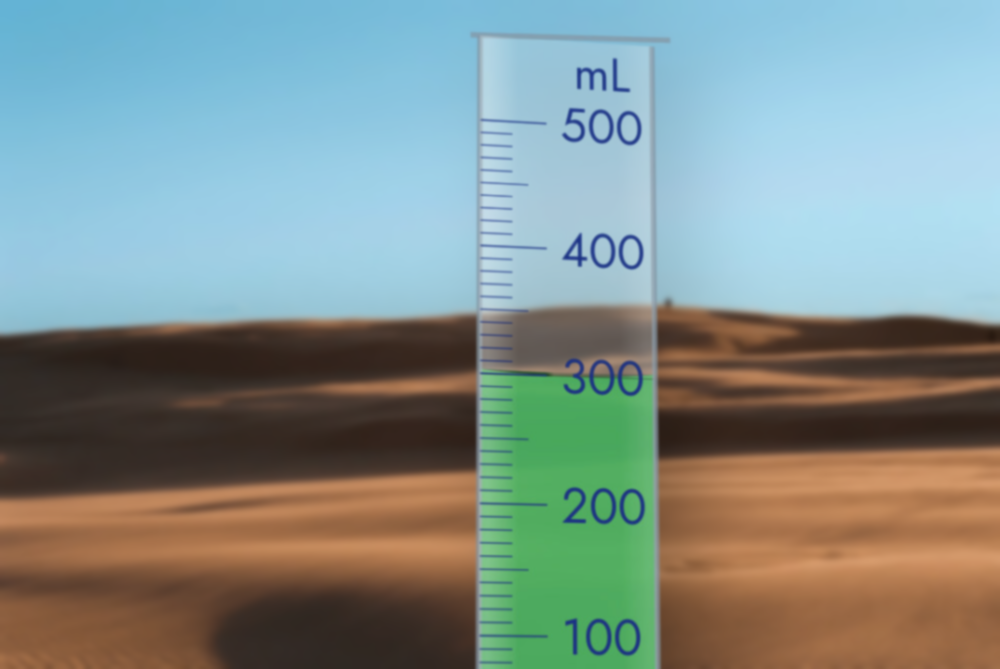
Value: 300,mL
